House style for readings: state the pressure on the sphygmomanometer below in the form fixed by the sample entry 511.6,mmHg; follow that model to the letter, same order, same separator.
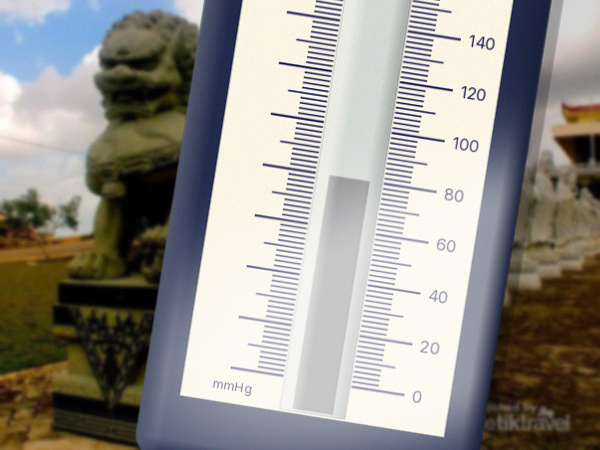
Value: 80,mmHg
